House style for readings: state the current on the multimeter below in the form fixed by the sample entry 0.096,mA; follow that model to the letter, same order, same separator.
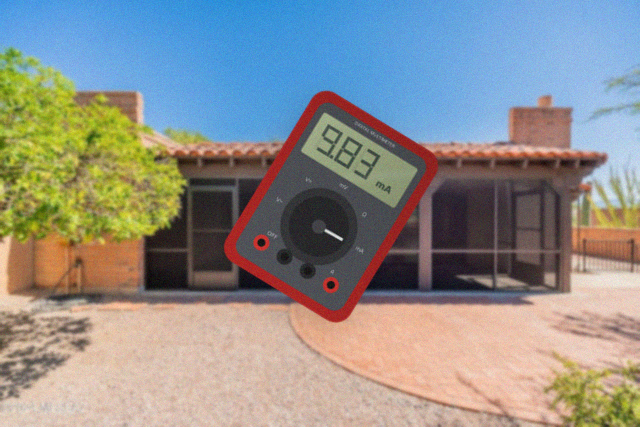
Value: 9.83,mA
